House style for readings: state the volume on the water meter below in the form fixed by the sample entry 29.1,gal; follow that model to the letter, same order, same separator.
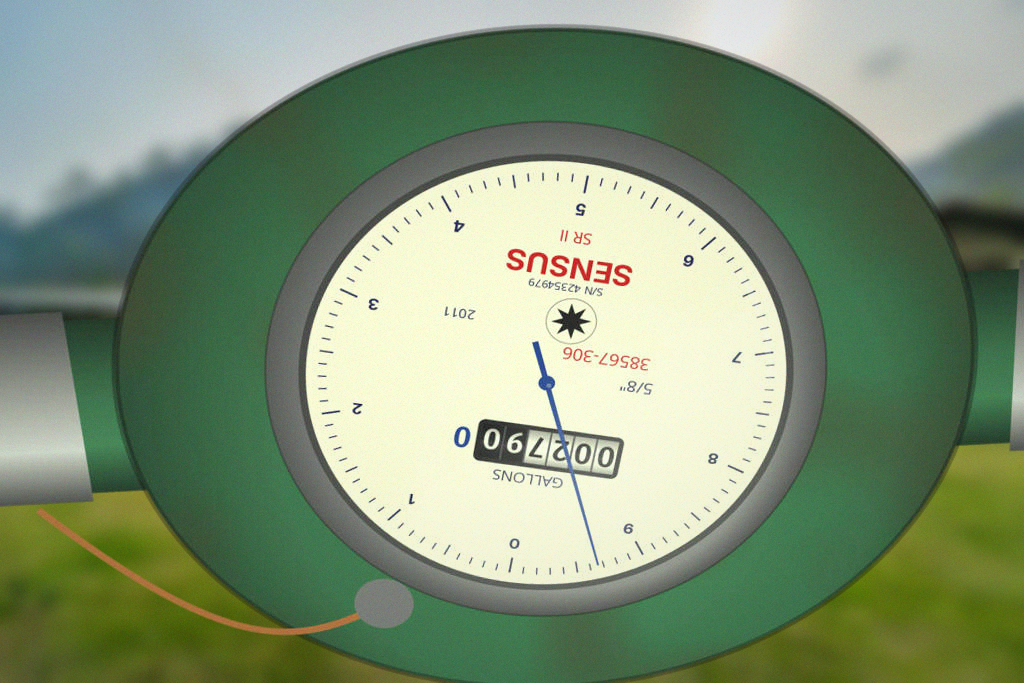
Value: 27899.3,gal
